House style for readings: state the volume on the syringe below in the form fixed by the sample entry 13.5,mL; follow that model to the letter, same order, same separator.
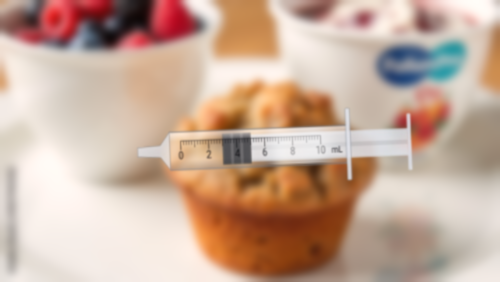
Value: 3,mL
